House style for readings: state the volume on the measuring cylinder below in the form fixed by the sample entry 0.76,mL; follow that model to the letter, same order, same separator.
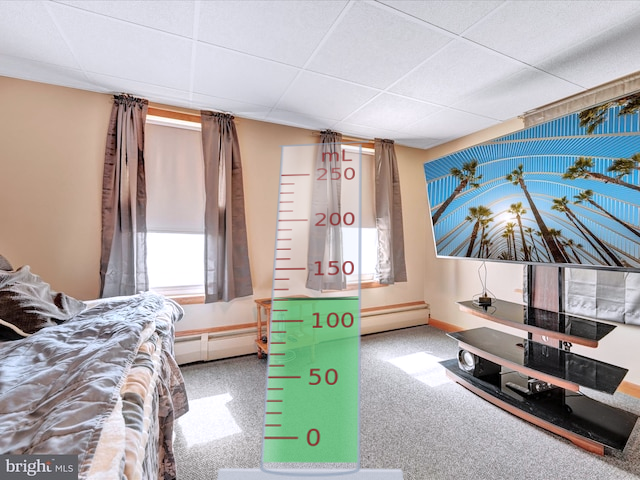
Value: 120,mL
